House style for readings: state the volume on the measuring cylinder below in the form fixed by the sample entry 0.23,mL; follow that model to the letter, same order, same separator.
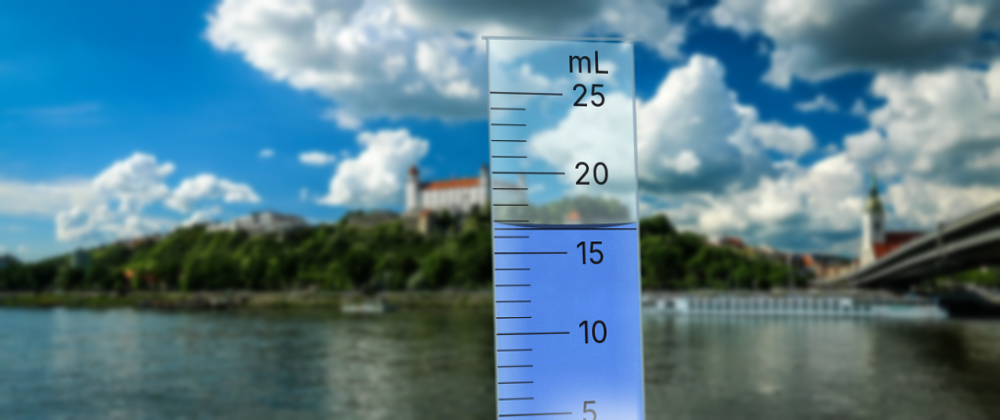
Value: 16.5,mL
